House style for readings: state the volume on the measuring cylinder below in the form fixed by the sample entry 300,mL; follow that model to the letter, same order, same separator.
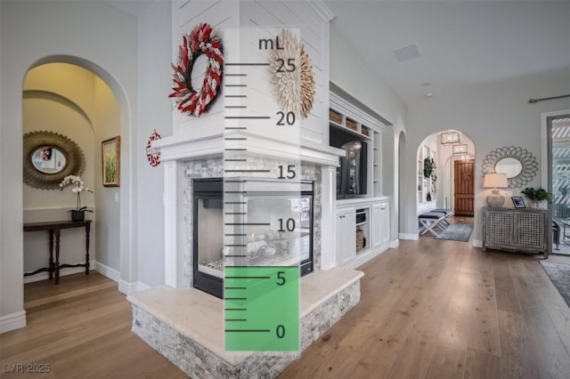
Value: 6,mL
